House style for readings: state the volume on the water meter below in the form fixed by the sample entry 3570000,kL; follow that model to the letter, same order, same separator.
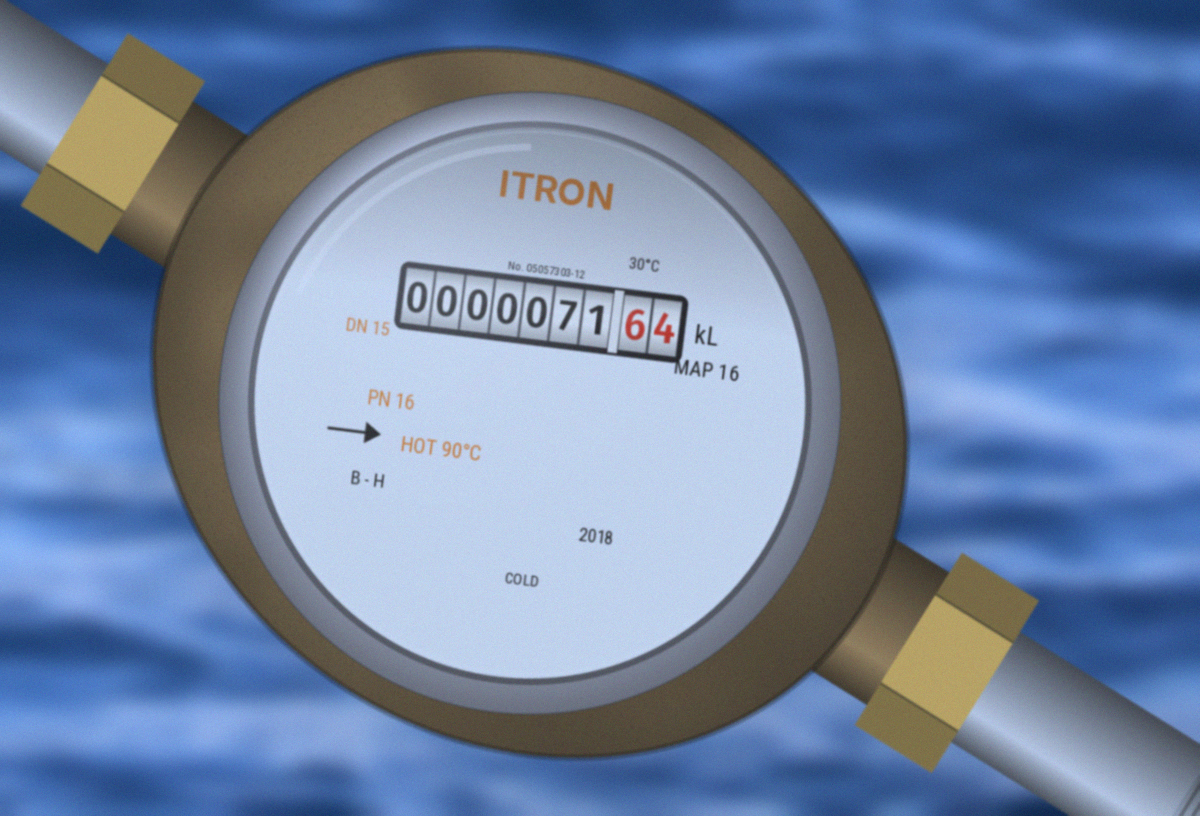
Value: 71.64,kL
